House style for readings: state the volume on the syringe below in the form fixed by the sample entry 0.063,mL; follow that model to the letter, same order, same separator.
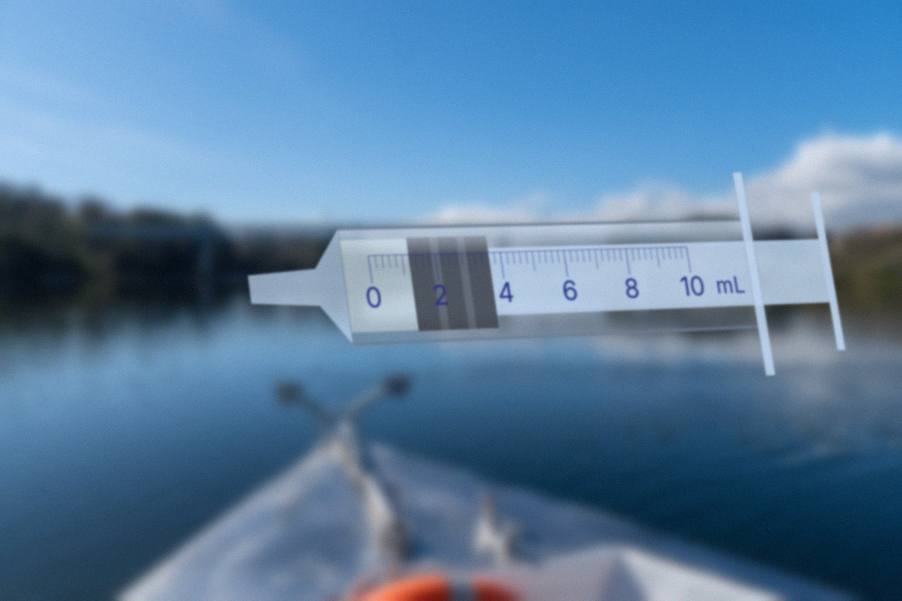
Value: 1.2,mL
